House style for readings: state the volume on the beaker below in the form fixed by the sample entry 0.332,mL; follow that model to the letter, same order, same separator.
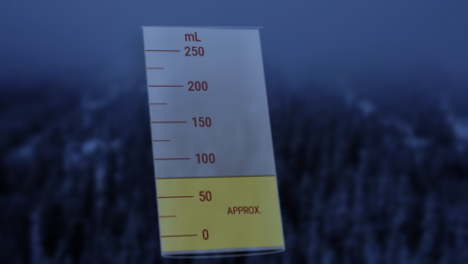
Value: 75,mL
